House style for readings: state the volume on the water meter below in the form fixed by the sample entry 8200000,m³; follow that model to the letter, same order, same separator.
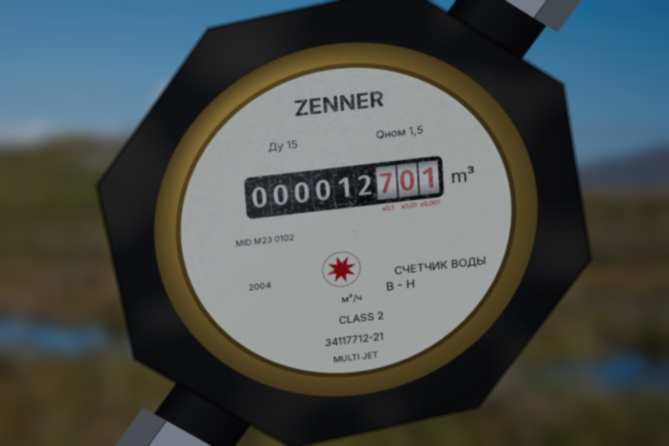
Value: 12.701,m³
